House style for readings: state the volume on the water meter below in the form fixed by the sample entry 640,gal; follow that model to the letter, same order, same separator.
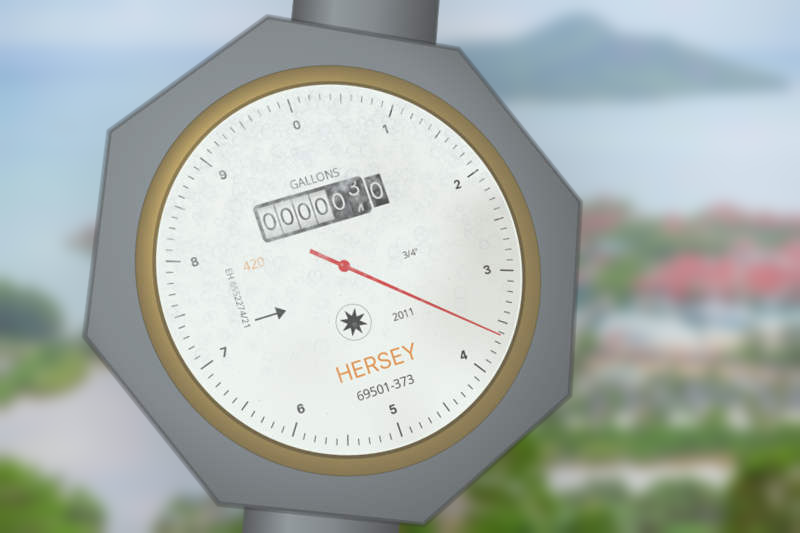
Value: 33.6,gal
